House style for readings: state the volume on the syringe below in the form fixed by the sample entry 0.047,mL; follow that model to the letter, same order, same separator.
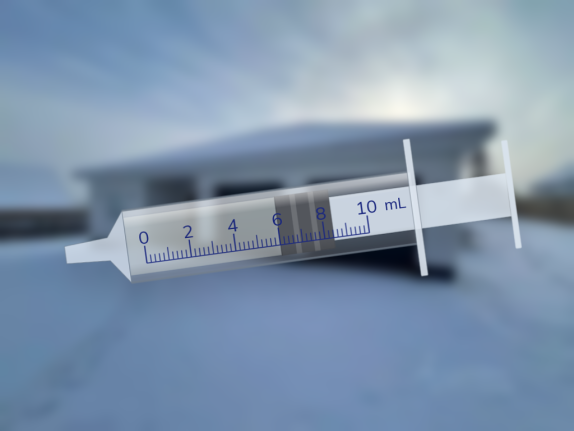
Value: 6,mL
